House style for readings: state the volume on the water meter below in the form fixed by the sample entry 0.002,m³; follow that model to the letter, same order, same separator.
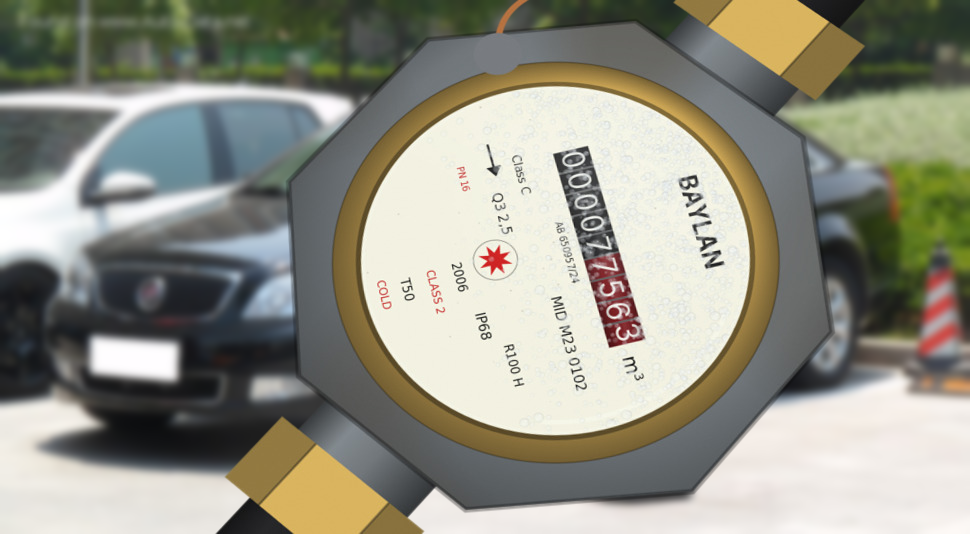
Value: 7.7563,m³
